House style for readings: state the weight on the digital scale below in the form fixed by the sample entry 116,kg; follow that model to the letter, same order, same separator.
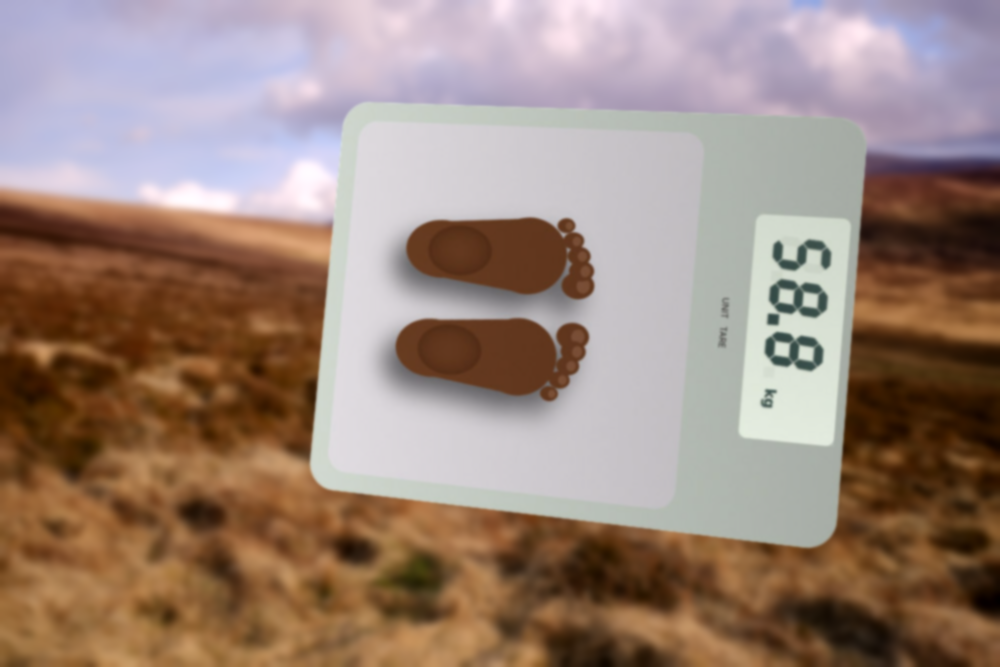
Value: 58.8,kg
